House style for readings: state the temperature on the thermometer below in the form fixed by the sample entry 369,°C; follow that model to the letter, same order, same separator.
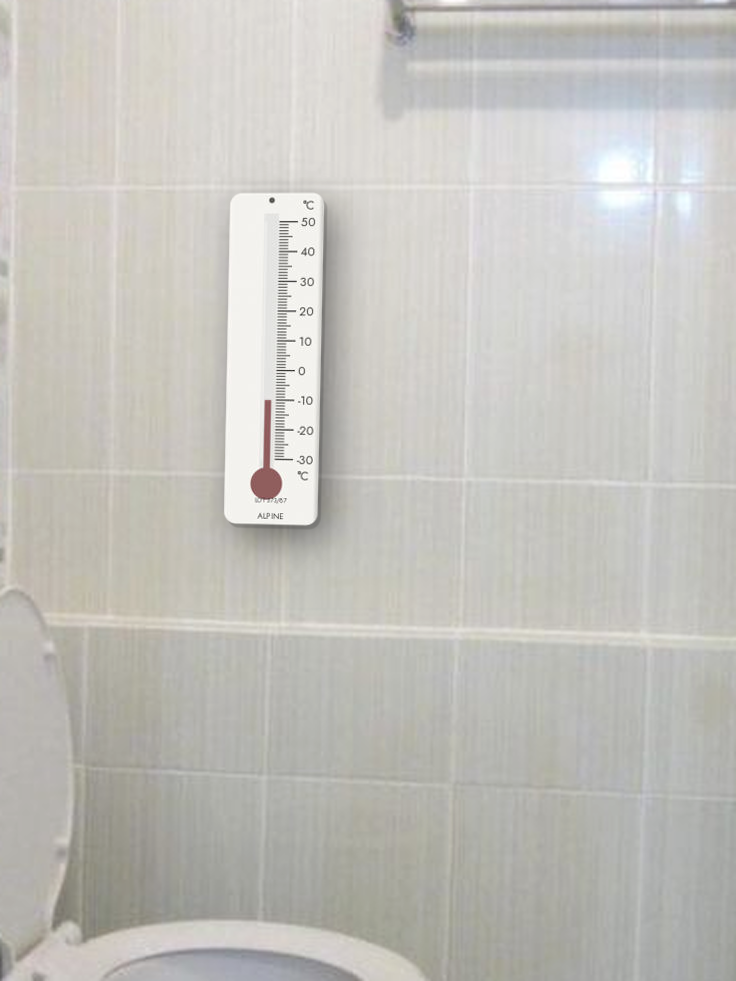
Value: -10,°C
